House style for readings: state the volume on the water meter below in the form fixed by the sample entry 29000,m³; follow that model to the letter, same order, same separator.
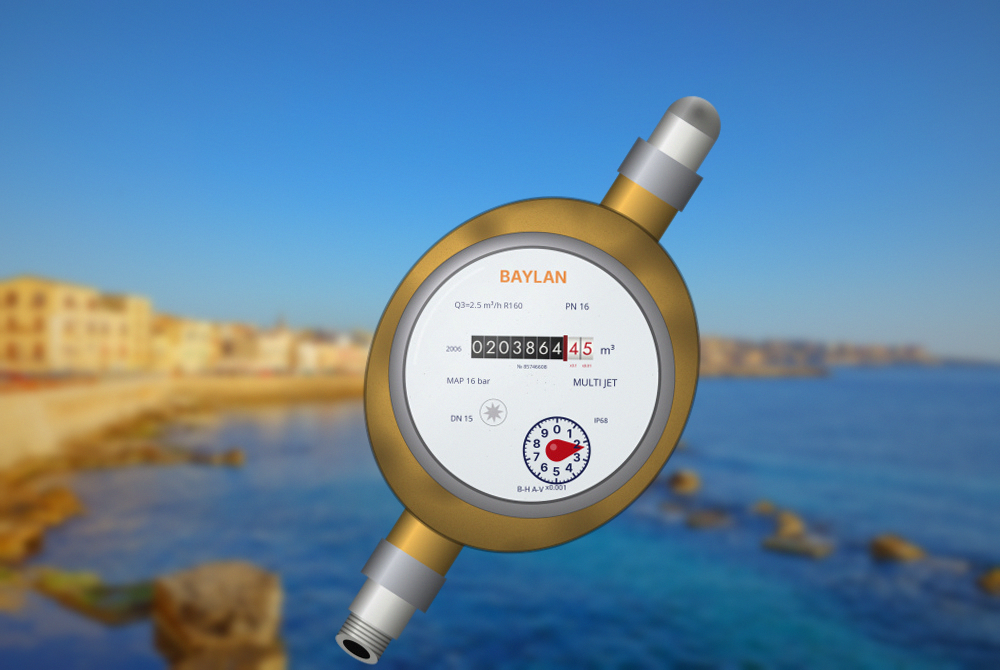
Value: 203864.452,m³
